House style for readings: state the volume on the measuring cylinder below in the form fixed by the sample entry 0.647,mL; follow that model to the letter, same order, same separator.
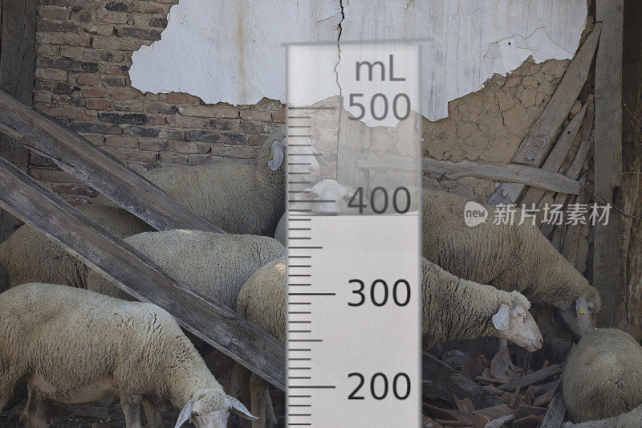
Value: 385,mL
